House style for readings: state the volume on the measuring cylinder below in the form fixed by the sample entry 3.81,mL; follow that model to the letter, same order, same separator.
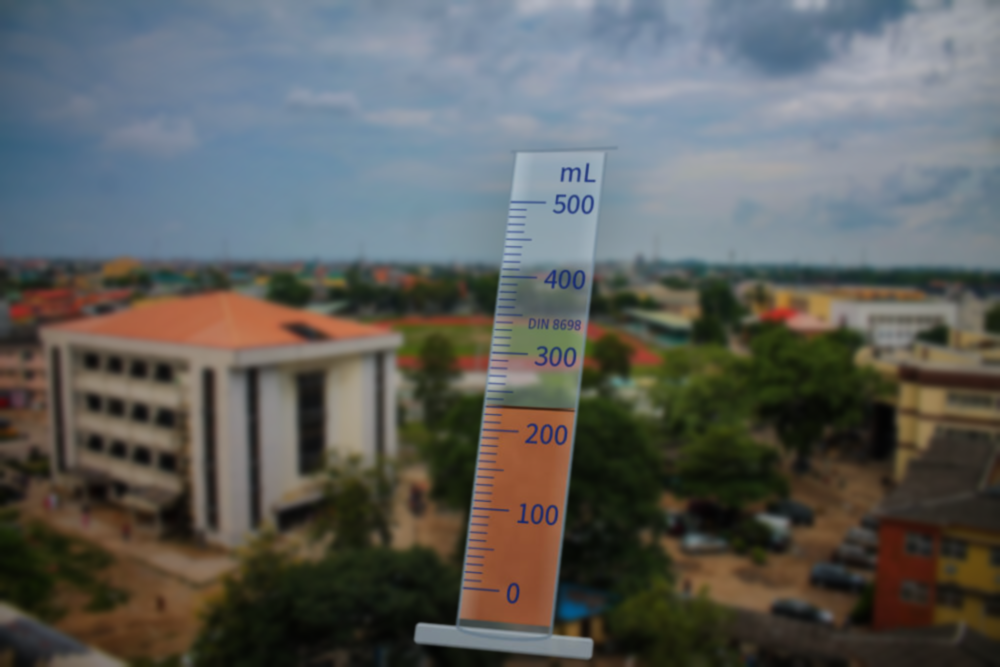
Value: 230,mL
